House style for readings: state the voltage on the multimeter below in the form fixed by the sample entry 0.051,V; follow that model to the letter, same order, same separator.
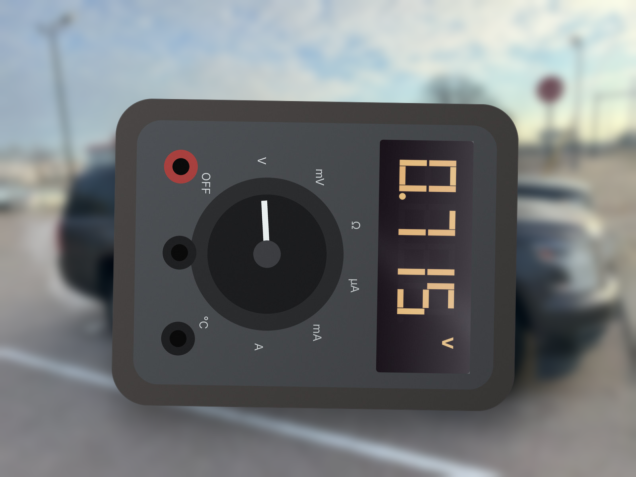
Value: 0.715,V
